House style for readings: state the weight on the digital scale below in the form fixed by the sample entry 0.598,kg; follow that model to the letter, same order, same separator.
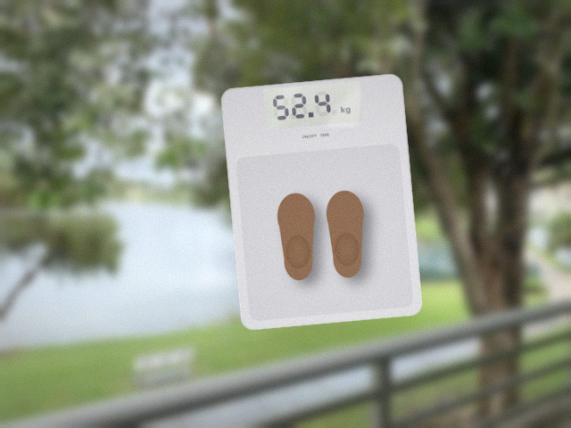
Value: 52.4,kg
